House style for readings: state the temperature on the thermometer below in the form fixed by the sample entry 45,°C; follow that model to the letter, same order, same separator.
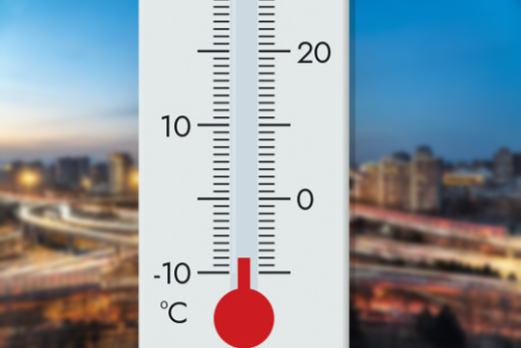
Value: -8,°C
